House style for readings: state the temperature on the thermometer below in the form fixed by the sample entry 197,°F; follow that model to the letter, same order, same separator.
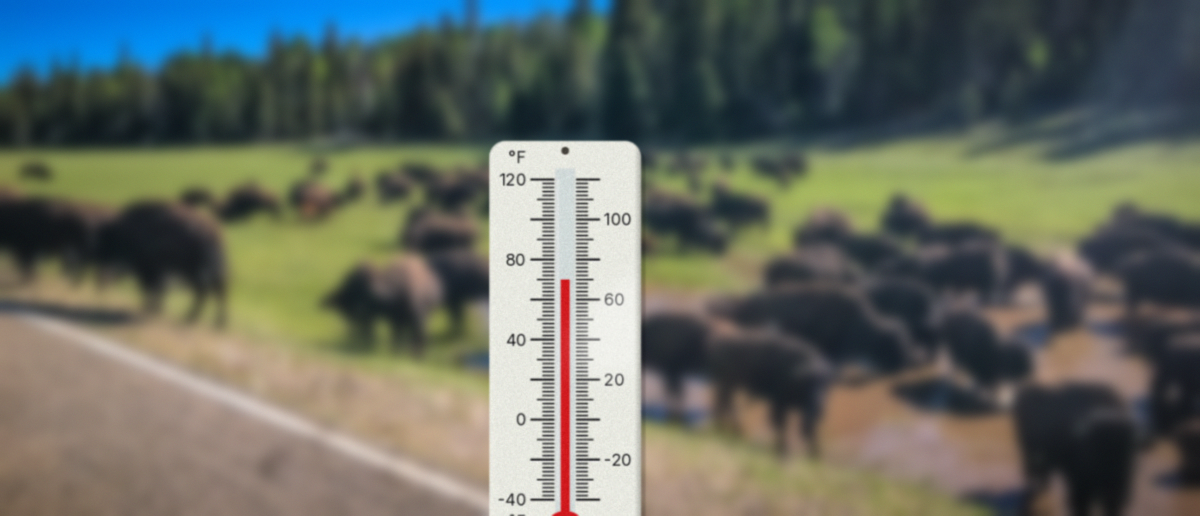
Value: 70,°F
